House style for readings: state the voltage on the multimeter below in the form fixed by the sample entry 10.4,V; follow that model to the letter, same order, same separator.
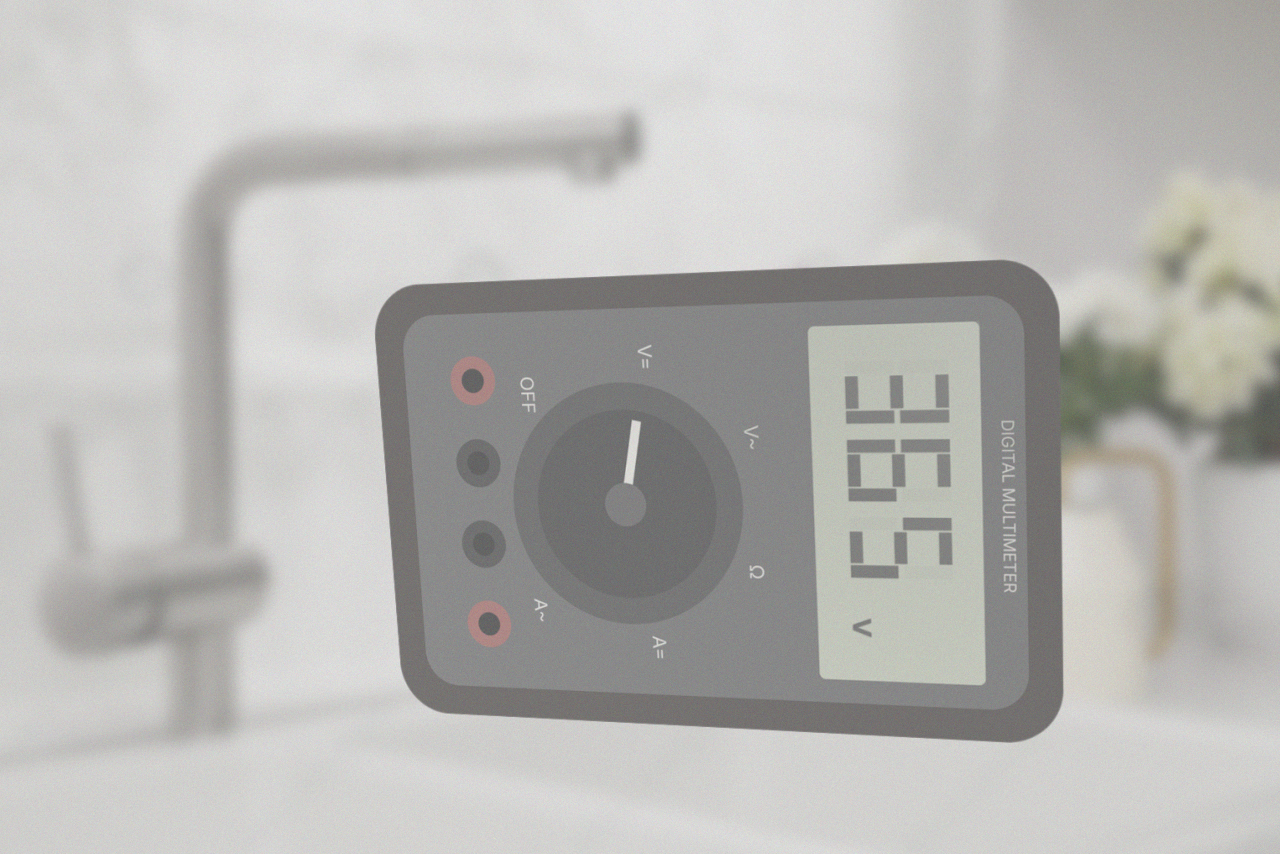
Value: 365,V
